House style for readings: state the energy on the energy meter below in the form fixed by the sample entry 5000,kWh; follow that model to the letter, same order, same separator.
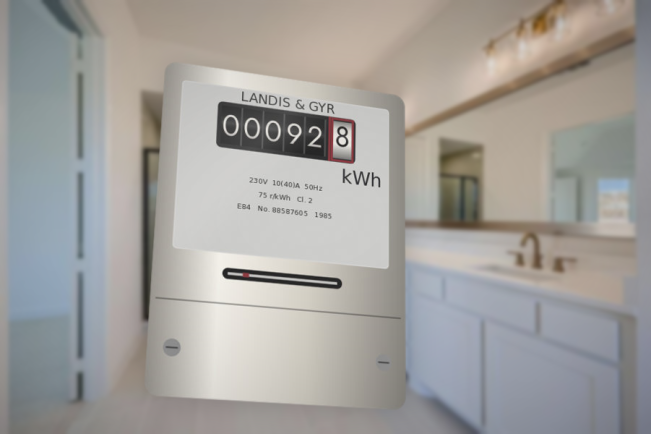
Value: 92.8,kWh
